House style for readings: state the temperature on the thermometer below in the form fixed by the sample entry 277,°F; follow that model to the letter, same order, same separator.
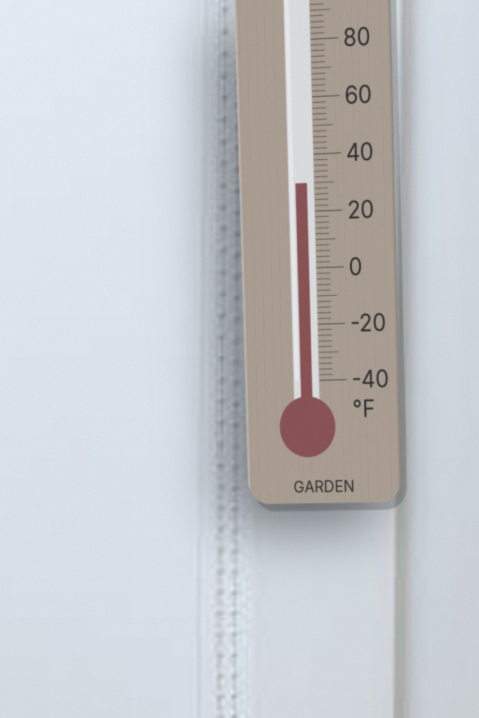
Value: 30,°F
